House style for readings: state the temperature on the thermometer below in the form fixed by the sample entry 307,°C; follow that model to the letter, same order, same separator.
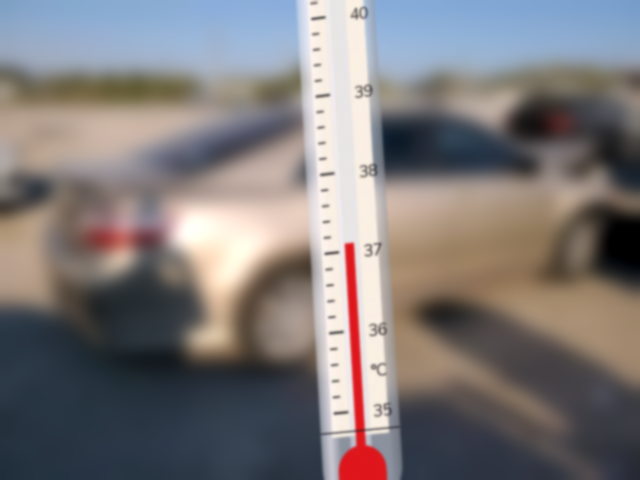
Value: 37.1,°C
